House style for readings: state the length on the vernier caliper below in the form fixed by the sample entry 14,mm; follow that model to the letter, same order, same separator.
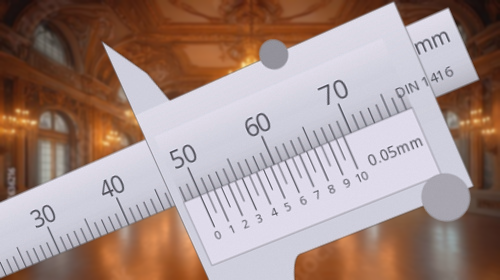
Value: 50.0,mm
